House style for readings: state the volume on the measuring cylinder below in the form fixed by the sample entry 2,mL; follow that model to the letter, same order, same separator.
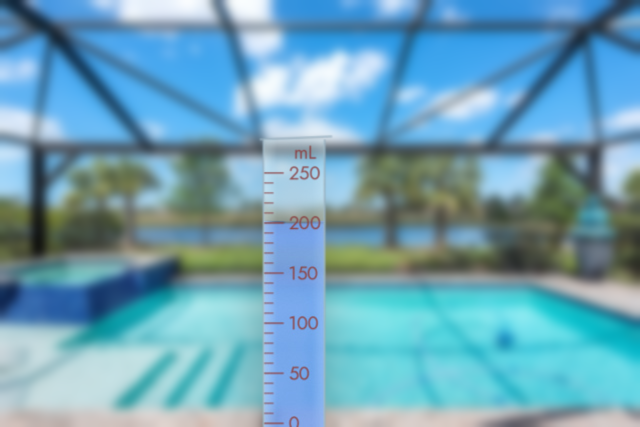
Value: 200,mL
